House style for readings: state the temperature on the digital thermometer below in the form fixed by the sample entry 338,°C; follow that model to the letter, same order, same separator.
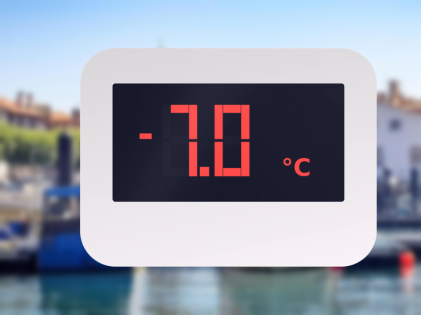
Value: -7.0,°C
